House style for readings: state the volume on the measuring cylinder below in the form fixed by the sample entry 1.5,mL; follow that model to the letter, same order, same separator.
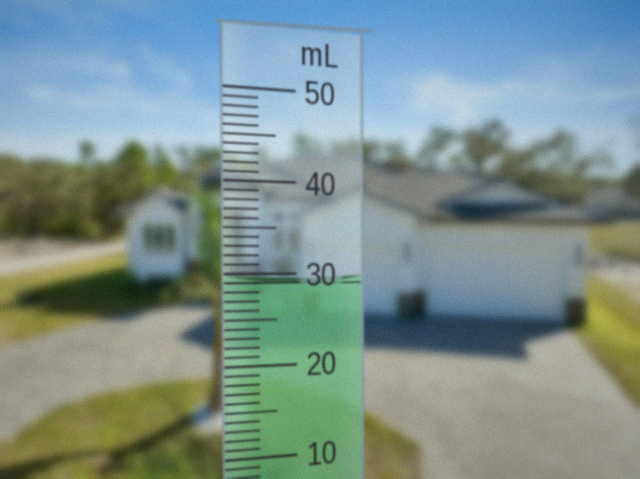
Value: 29,mL
